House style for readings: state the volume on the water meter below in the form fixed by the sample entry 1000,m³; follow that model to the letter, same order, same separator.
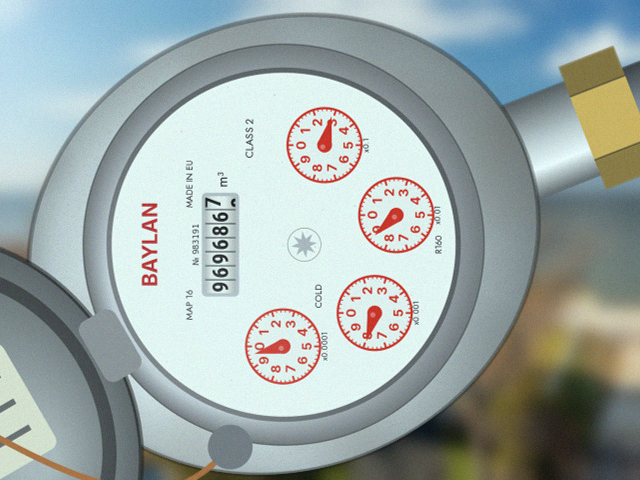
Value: 9696867.2879,m³
